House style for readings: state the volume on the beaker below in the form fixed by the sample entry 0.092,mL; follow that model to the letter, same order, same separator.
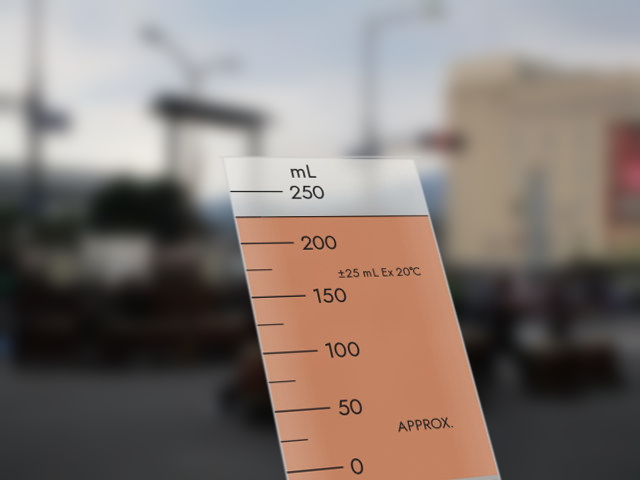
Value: 225,mL
